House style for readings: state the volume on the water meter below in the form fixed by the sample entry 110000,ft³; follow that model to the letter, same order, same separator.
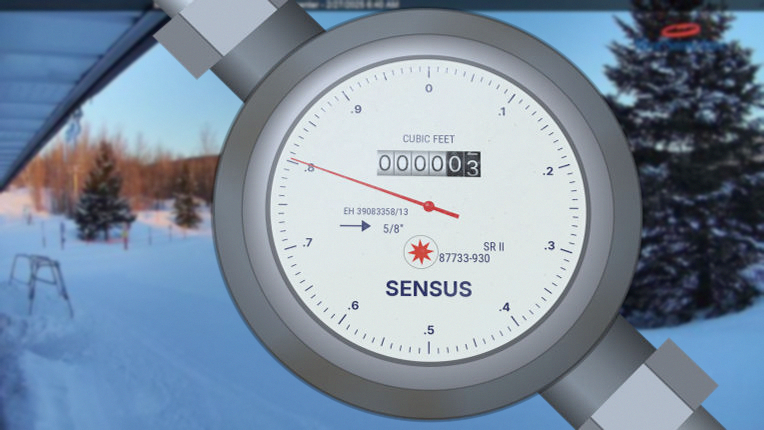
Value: 2.80,ft³
